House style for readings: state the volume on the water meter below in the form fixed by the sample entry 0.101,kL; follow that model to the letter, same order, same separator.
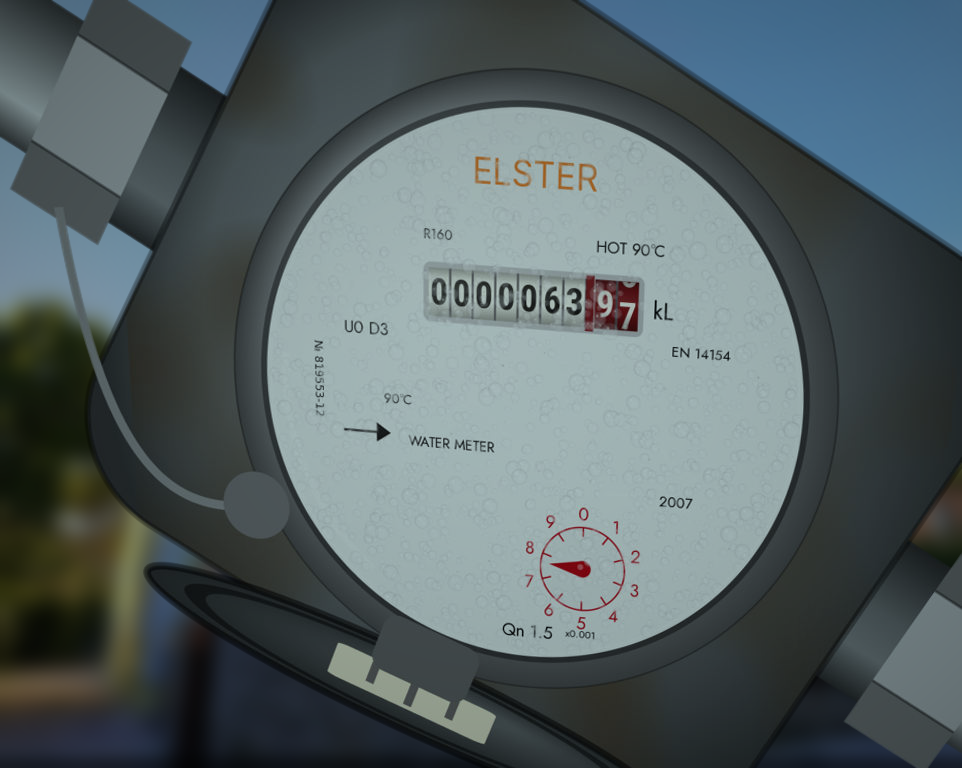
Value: 63.967,kL
